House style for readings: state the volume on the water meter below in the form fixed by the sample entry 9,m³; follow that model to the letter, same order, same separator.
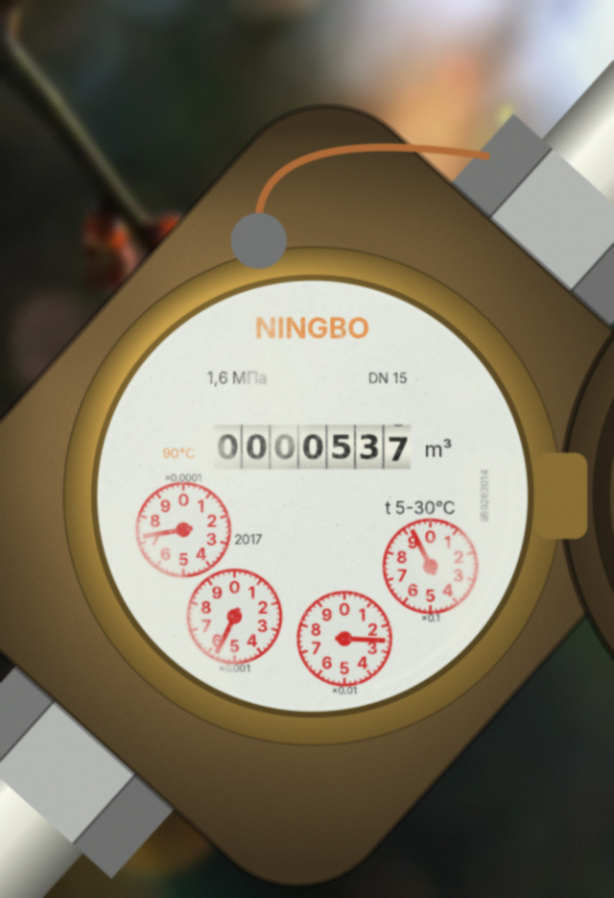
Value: 536.9257,m³
